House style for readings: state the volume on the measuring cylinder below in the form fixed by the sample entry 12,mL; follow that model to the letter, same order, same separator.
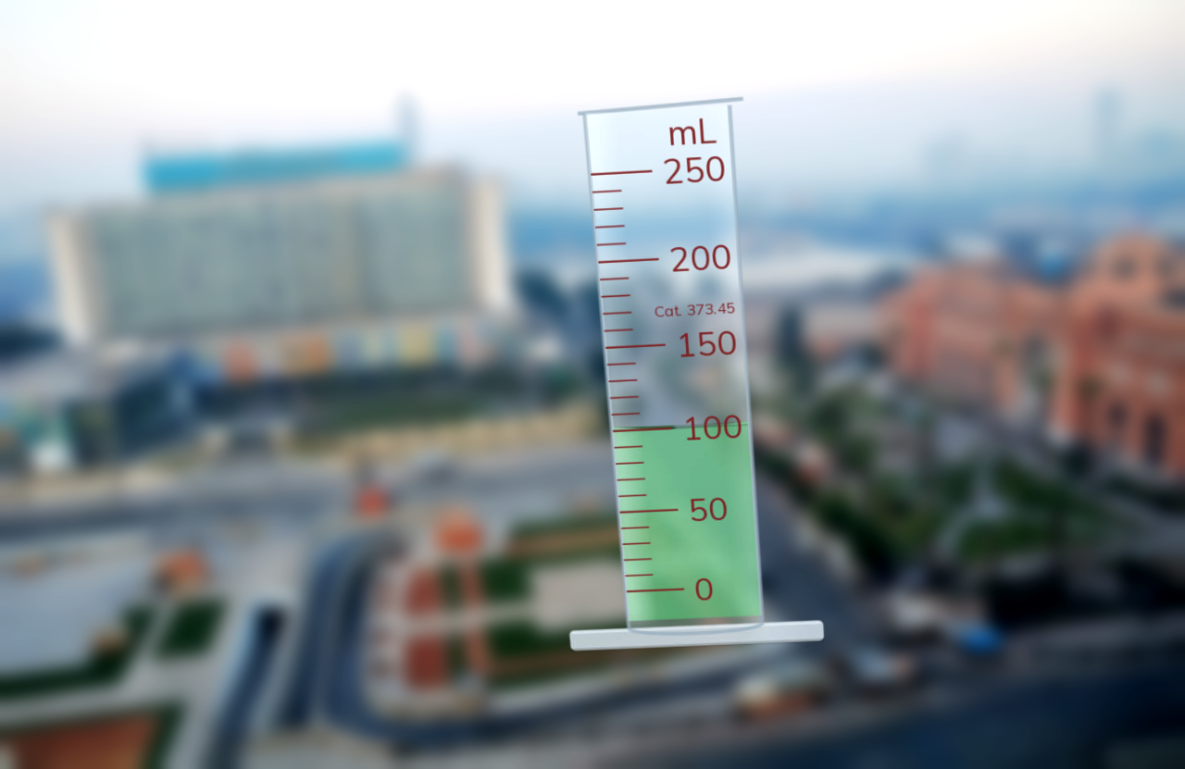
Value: 100,mL
